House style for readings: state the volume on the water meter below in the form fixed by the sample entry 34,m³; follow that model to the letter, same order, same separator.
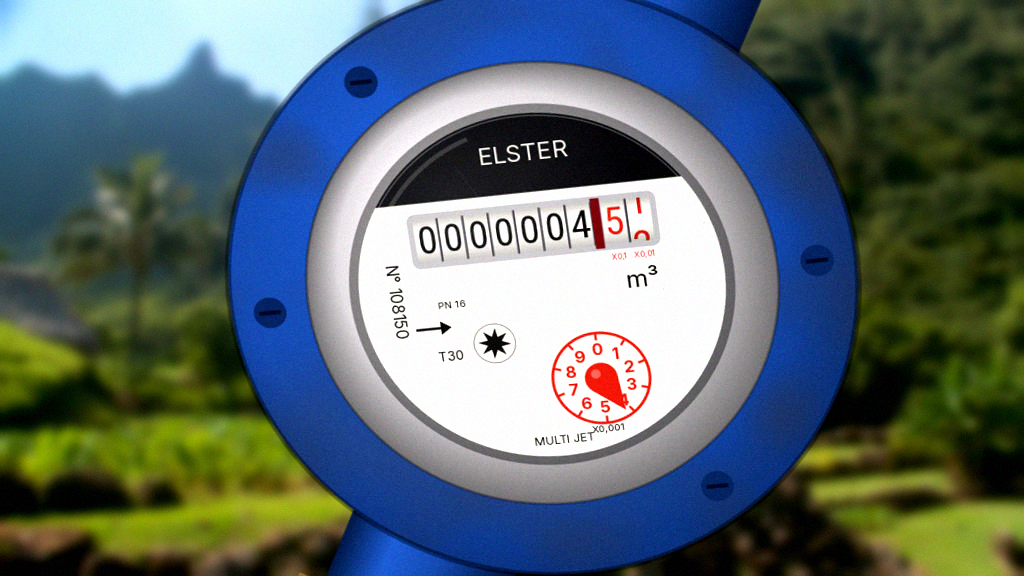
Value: 4.514,m³
